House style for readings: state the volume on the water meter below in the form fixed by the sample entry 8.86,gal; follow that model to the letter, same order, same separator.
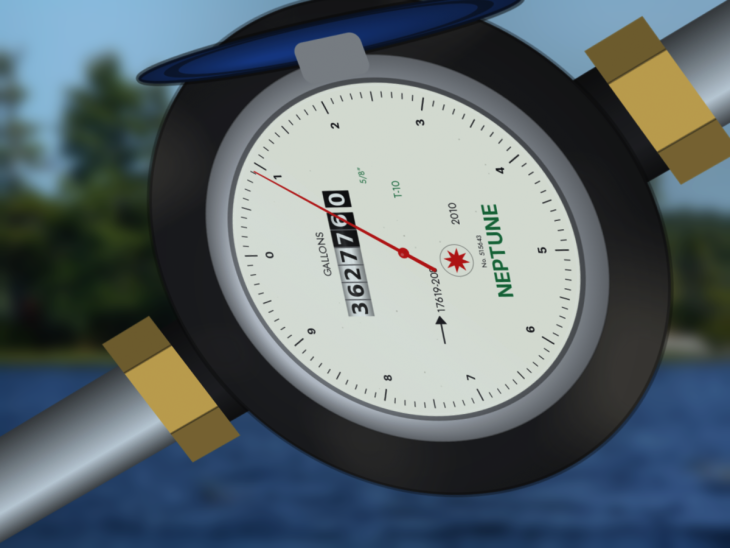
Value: 3627760.9,gal
